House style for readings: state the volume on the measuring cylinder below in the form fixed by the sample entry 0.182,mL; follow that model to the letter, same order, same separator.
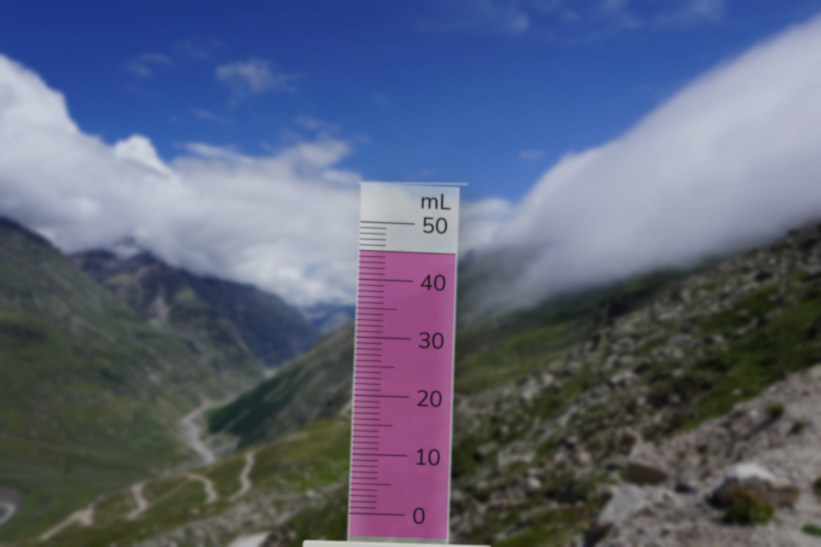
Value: 45,mL
